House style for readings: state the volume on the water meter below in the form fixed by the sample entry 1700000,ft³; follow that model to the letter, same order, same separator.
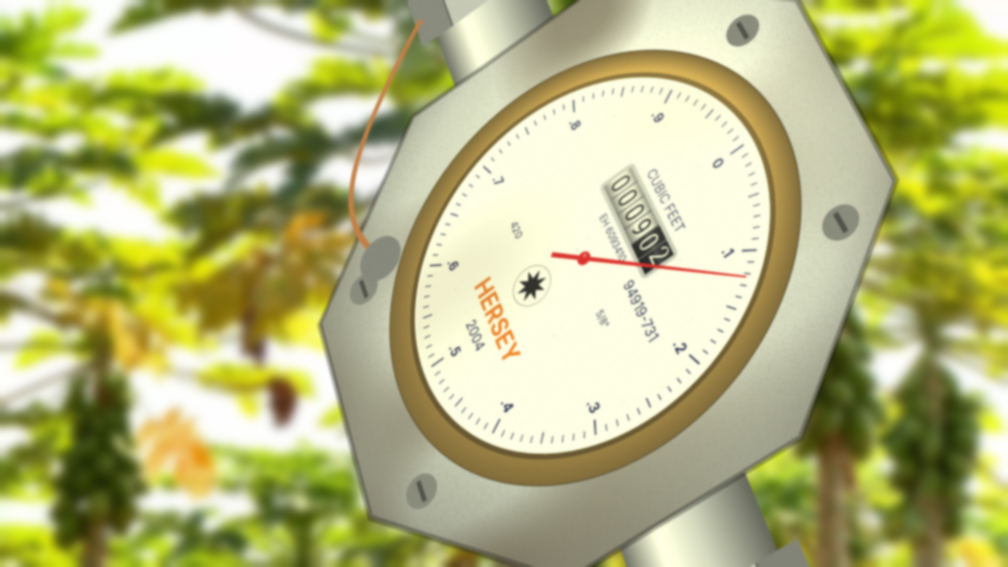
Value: 902.12,ft³
